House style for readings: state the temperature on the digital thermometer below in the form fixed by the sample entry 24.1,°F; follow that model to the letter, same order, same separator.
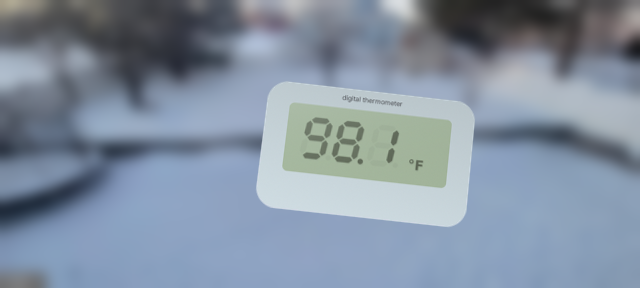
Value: 98.1,°F
